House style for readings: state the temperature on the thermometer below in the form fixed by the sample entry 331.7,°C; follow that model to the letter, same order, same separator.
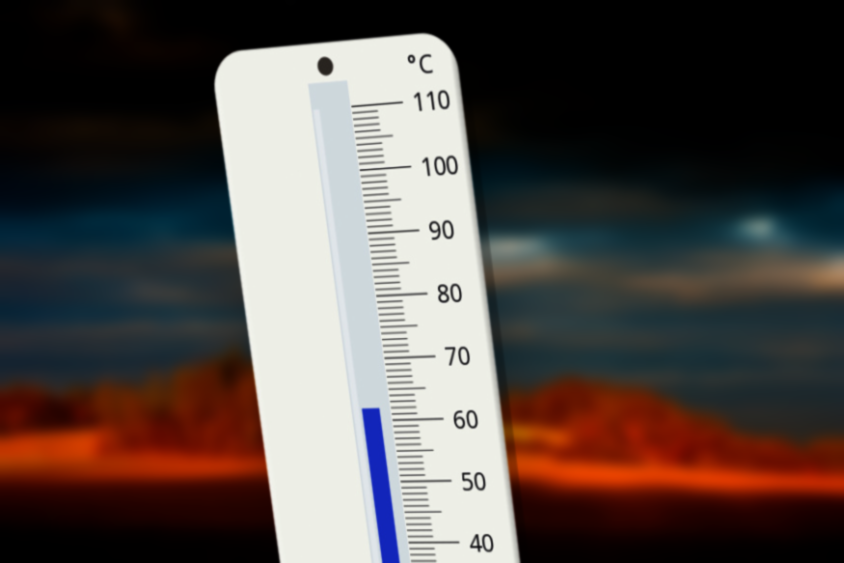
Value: 62,°C
